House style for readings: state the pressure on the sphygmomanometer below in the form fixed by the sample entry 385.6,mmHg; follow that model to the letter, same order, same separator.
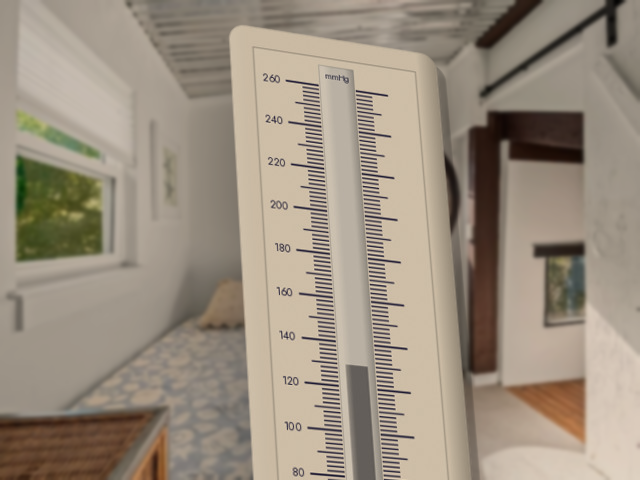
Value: 130,mmHg
